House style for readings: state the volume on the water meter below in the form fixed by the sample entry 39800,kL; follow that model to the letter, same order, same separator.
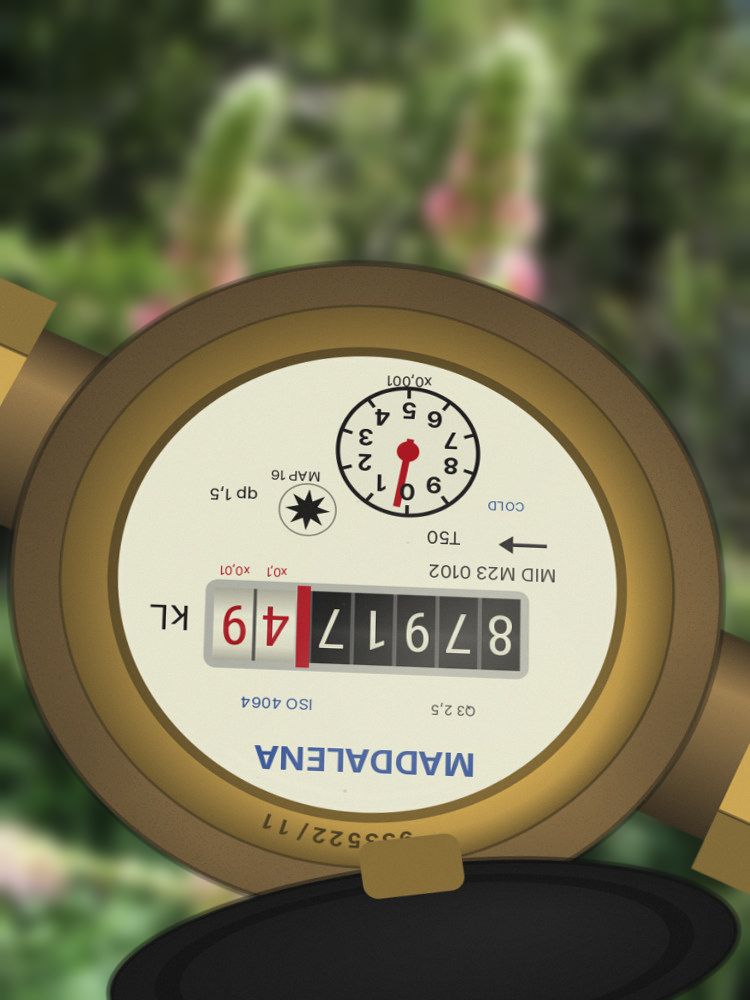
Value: 87917.490,kL
